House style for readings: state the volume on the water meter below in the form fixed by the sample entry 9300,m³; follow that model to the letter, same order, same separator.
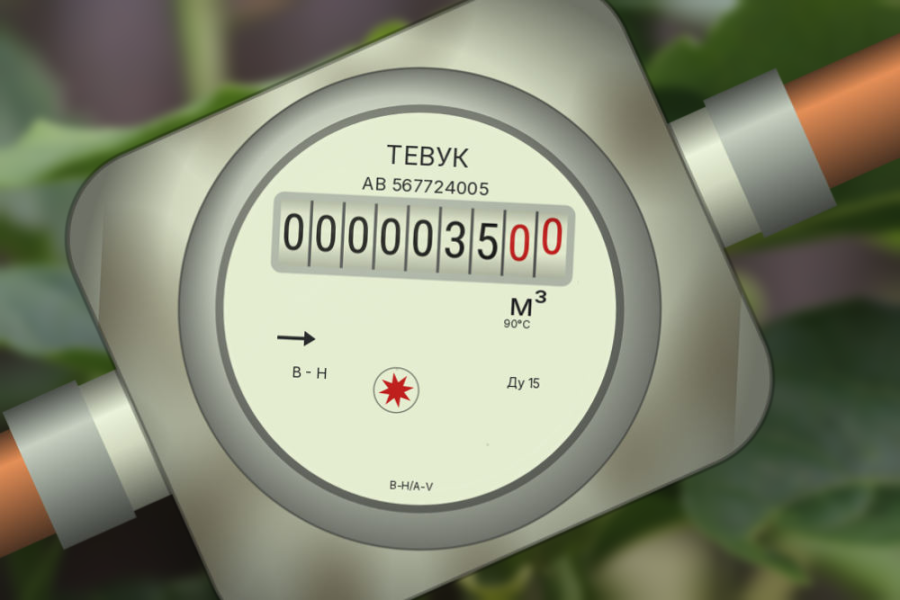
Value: 35.00,m³
